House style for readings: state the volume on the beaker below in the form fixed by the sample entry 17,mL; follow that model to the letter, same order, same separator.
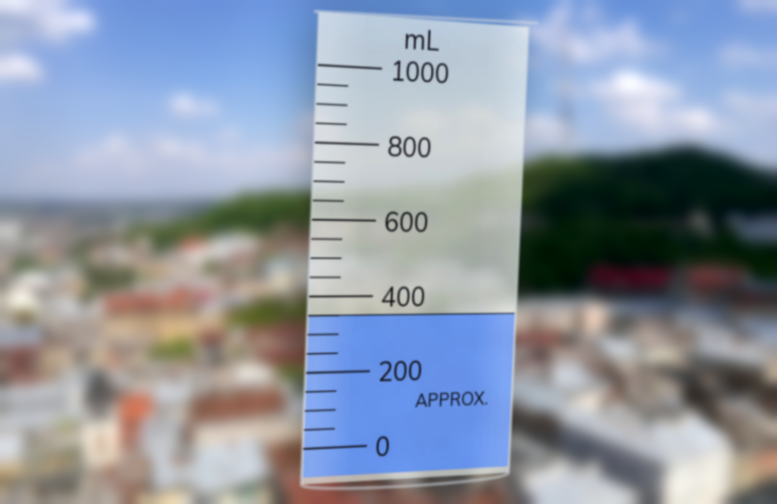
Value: 350,mL
